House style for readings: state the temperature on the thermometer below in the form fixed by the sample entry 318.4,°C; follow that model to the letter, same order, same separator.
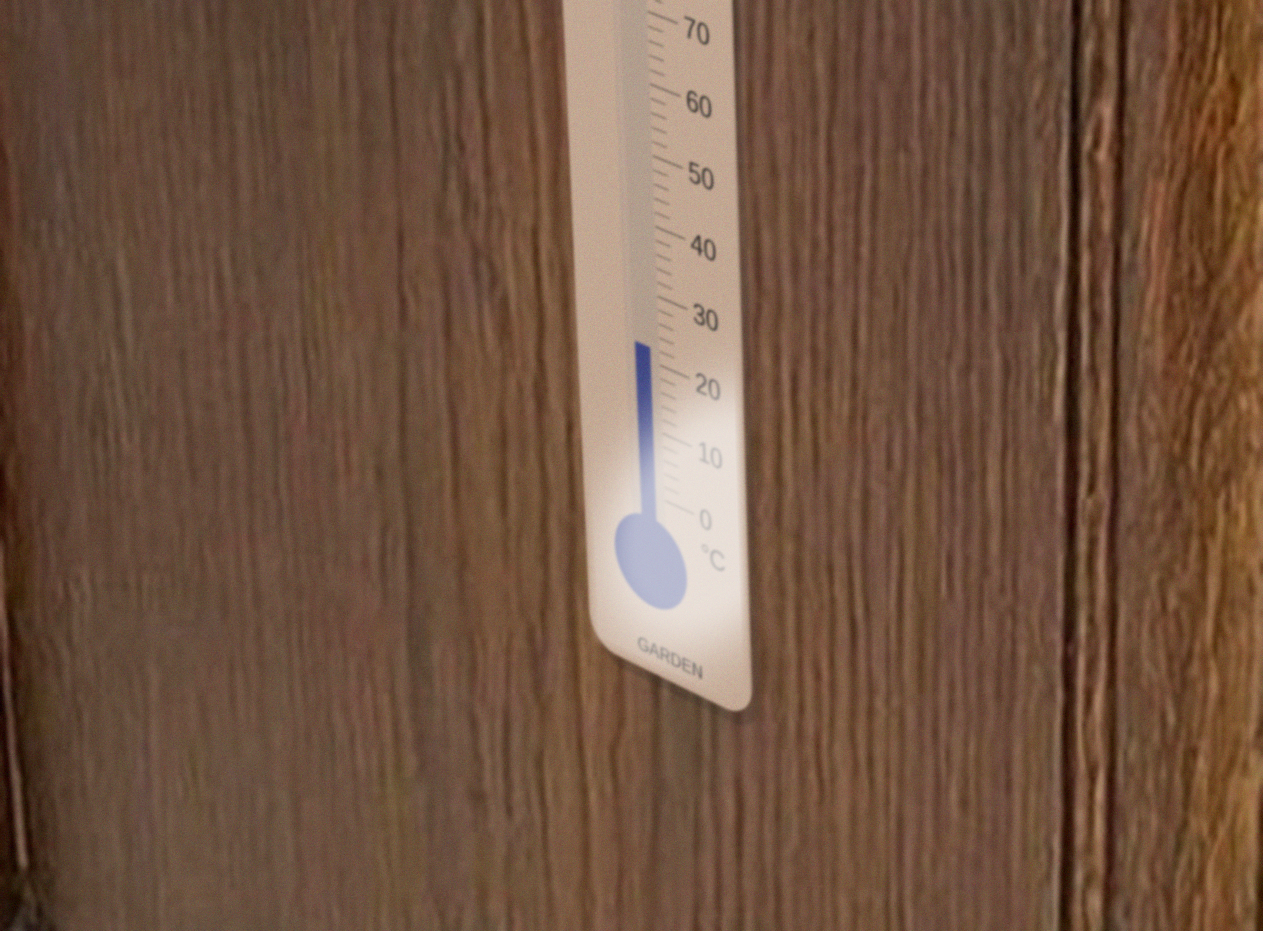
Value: 22,°C
